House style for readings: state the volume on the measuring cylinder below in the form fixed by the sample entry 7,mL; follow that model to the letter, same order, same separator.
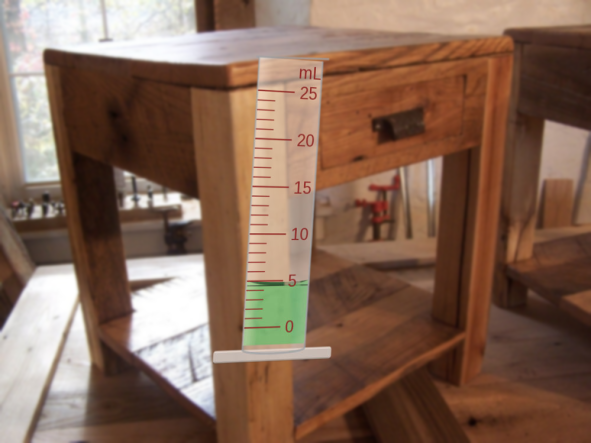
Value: 4.5,mL
